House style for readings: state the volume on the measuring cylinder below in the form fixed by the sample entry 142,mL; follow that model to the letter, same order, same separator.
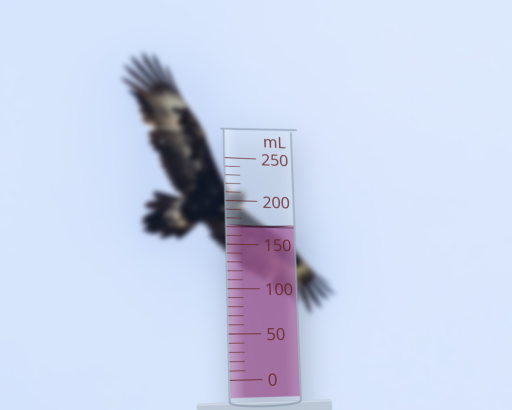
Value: 170,mL
